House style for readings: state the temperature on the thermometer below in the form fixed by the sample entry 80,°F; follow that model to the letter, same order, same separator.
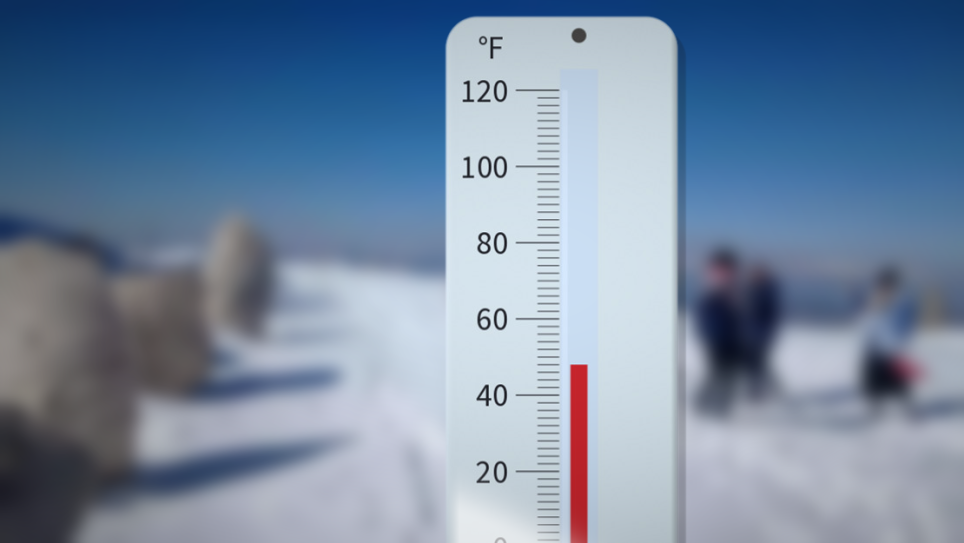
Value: 48,°F
